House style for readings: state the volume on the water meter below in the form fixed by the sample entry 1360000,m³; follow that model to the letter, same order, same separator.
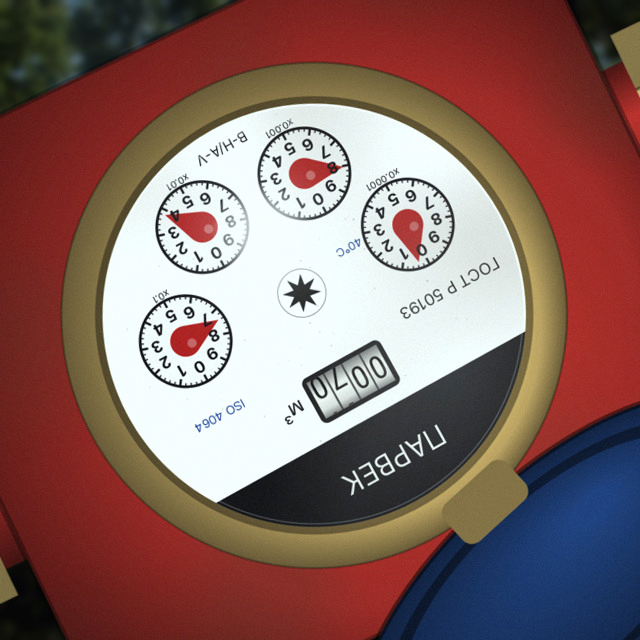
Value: 69.7380,m³
